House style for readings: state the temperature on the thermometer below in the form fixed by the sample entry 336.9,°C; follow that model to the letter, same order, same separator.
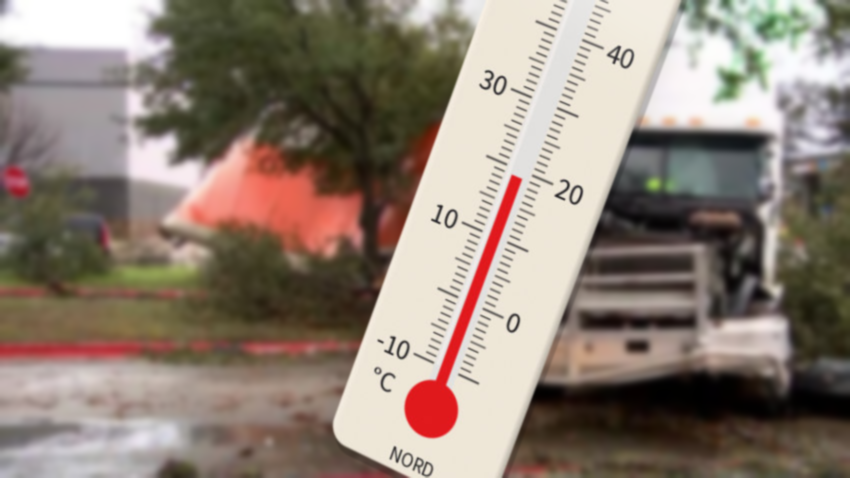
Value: 19,°C
